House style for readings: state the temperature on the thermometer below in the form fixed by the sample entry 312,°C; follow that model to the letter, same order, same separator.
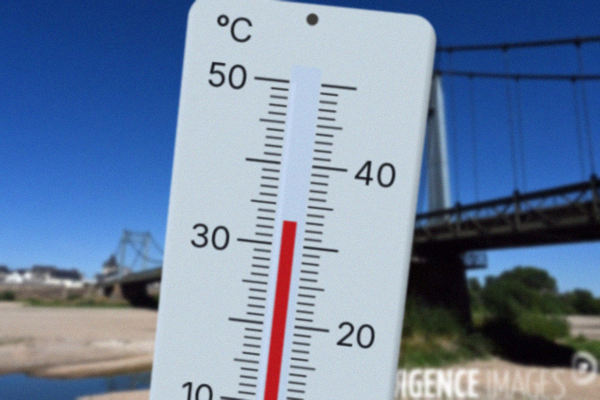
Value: 33,°C
